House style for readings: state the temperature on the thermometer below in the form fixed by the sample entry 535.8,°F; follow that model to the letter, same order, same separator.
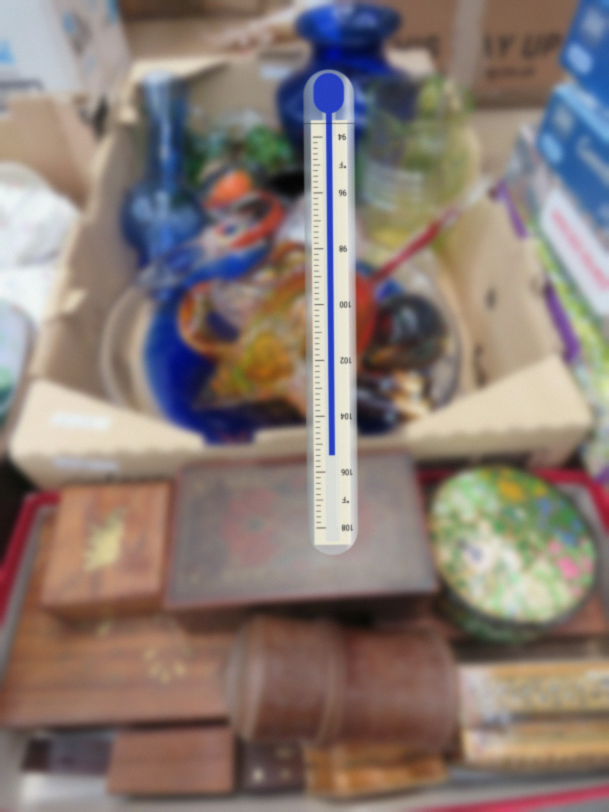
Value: 105.4,°F
